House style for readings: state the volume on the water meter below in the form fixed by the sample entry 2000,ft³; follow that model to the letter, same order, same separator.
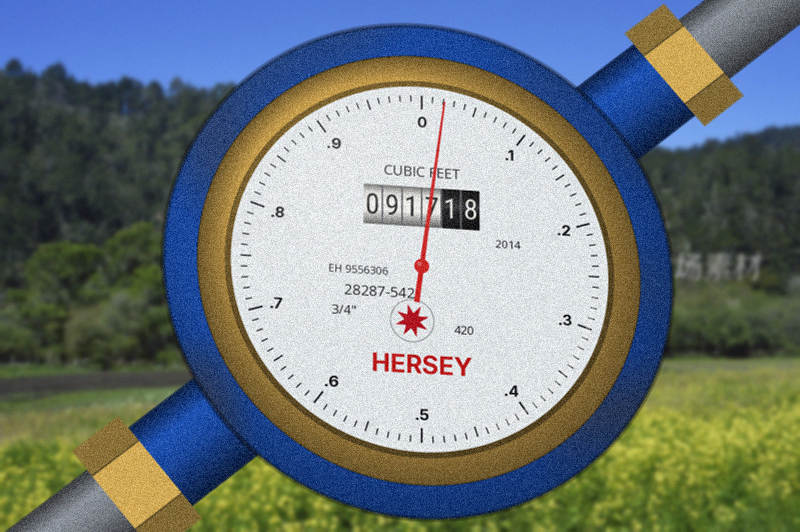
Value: 91718.02,ft³
